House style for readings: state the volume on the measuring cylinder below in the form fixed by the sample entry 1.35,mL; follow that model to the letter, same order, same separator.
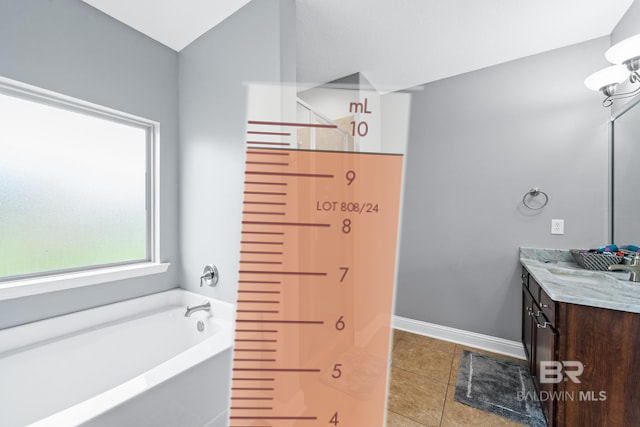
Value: 9.5,mL
